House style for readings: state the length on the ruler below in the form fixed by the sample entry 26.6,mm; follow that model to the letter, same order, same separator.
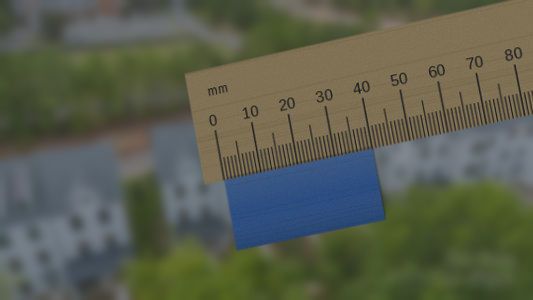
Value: 40,mm
